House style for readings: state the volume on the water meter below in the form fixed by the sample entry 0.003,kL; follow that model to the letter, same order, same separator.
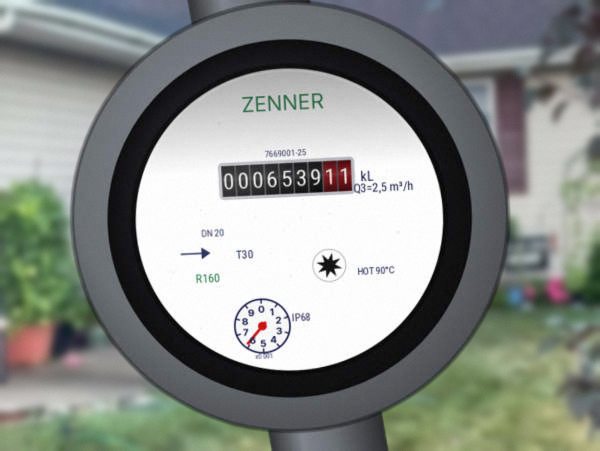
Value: 6539.116,kL
